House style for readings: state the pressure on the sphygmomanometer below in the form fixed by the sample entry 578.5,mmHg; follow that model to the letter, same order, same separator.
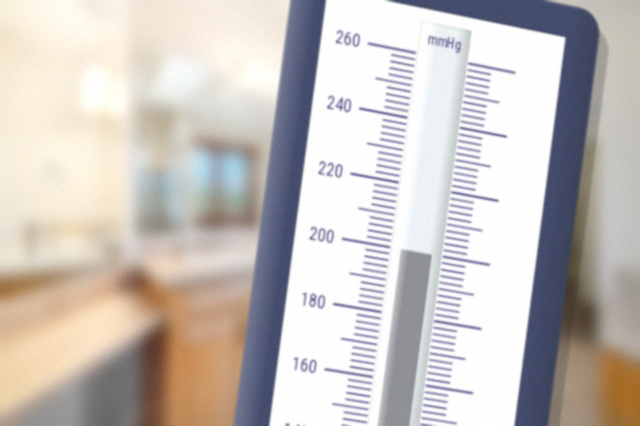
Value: 200,mmHg
